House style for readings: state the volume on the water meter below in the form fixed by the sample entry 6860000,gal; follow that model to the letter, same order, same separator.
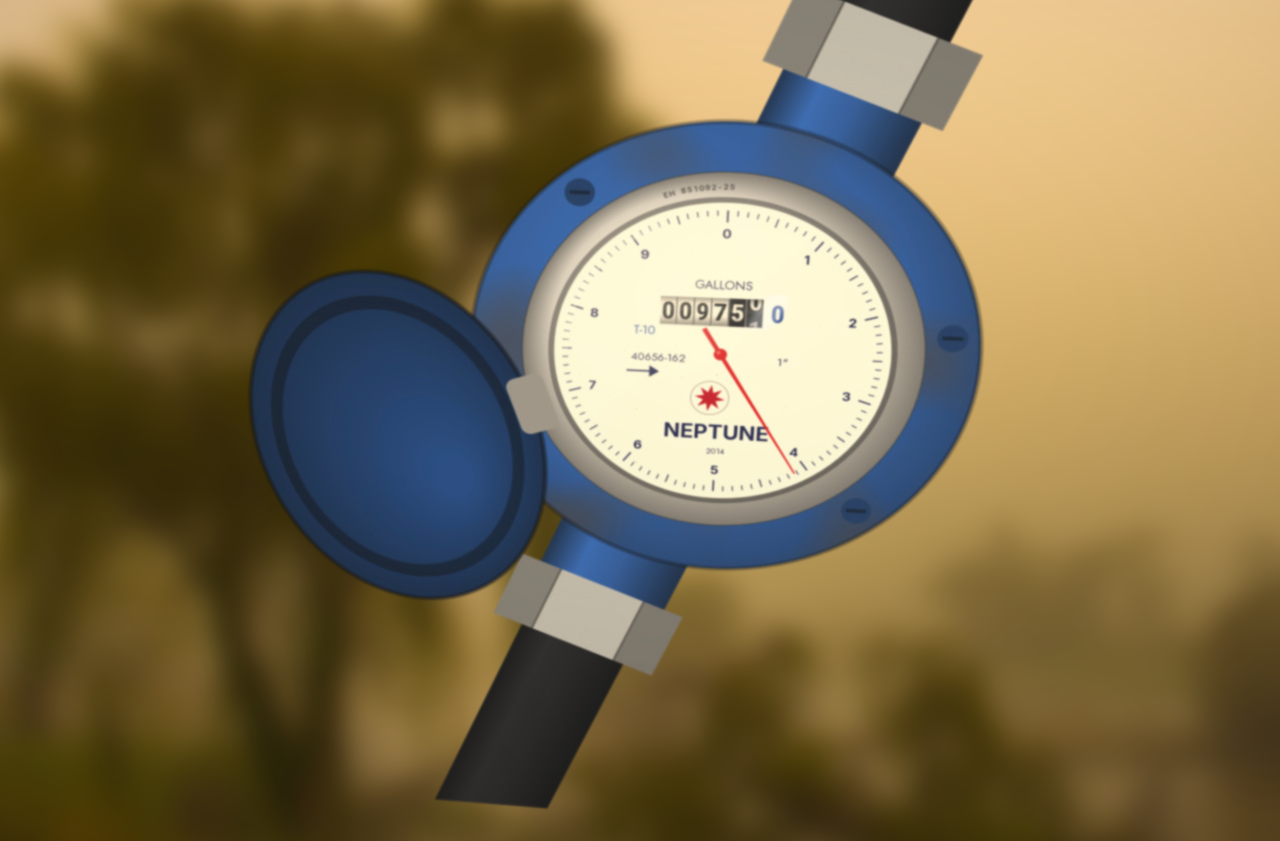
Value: 97504.1,gal
